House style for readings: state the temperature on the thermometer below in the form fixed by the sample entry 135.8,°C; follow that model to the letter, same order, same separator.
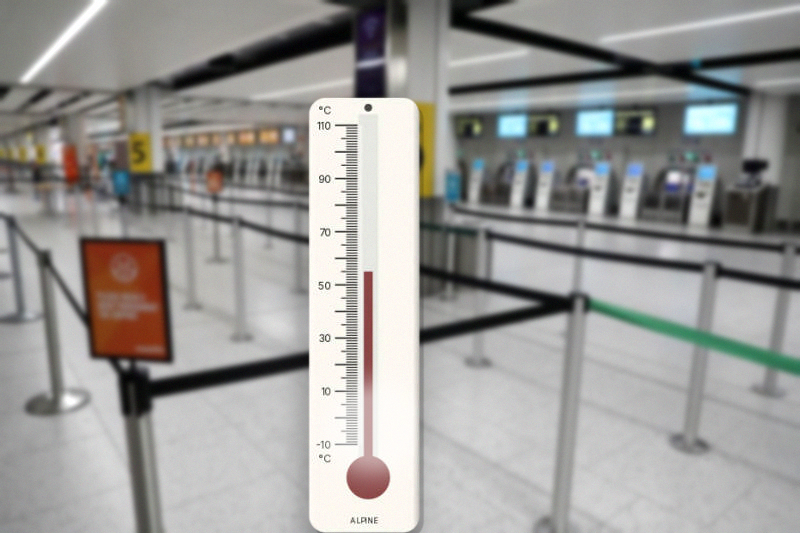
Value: 55,°C
